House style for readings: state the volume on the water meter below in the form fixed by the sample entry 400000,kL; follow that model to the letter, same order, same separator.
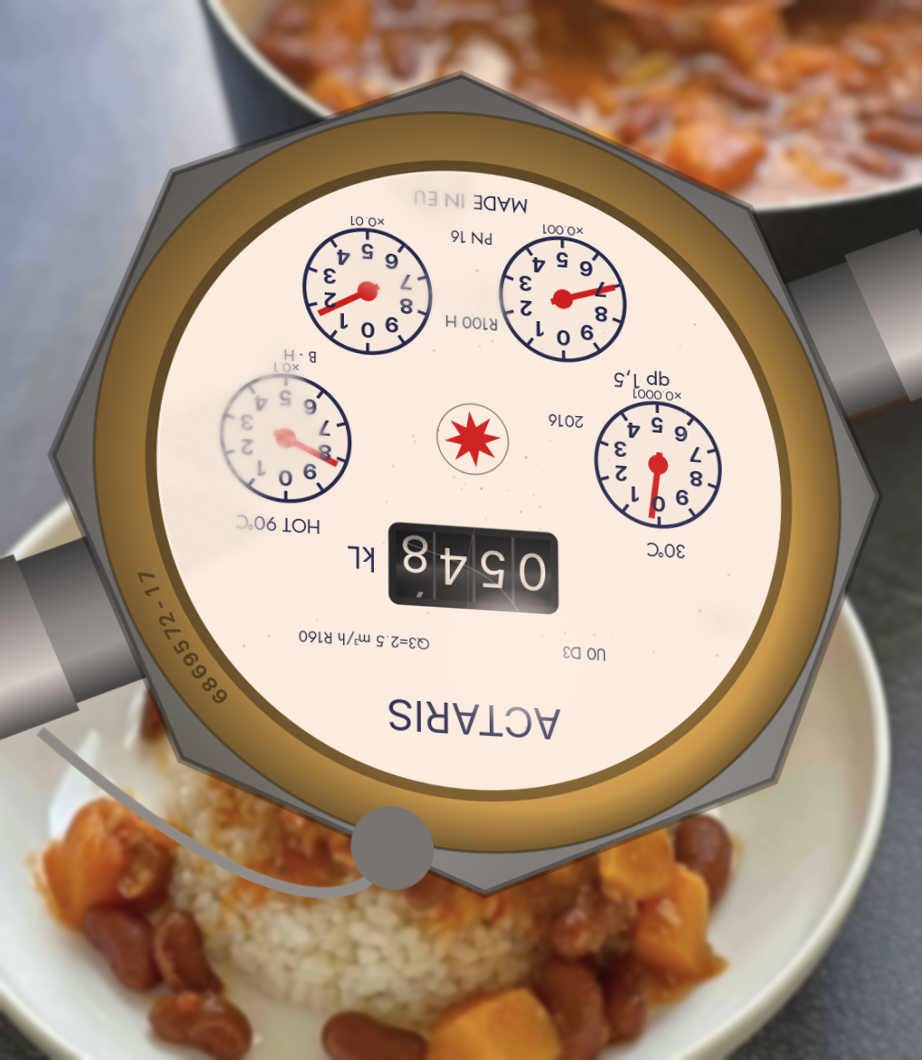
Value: 547.8170,kL
